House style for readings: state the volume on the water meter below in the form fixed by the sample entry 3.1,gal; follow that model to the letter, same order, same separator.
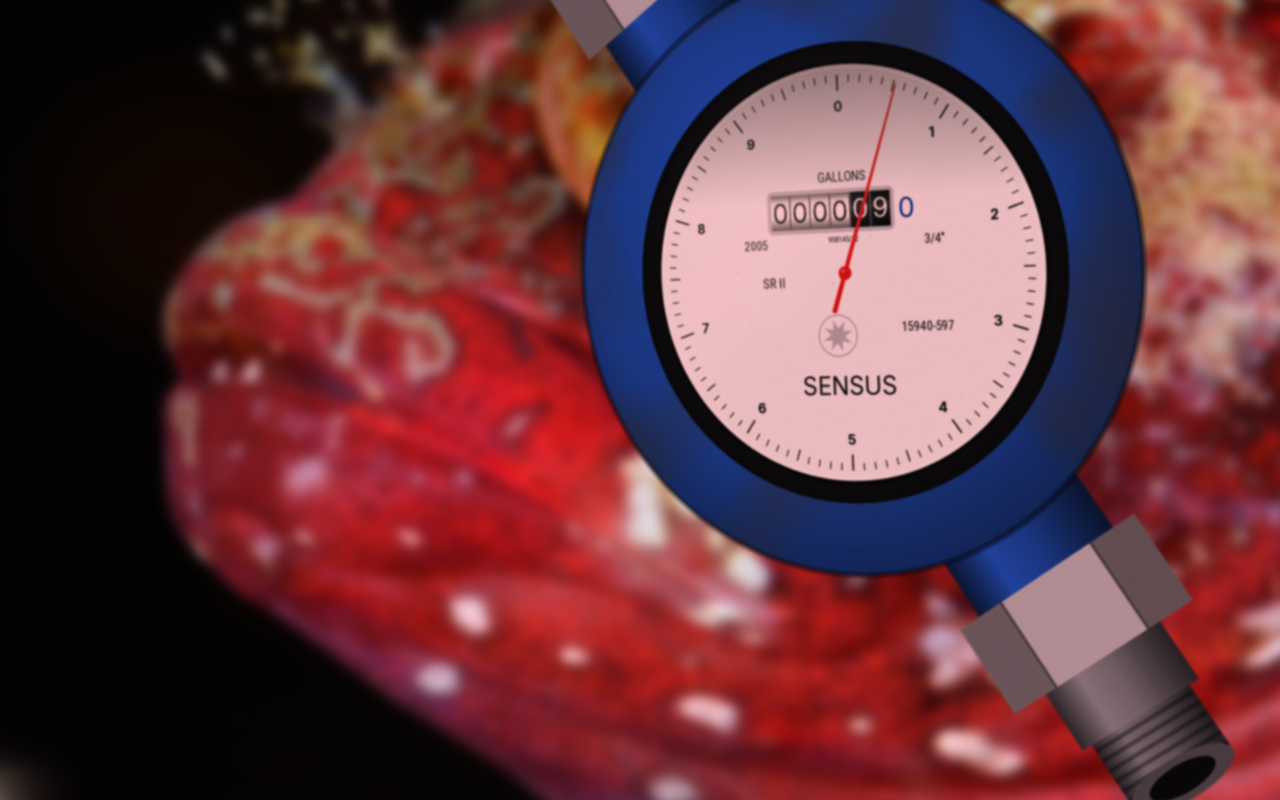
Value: 90.5,gal
